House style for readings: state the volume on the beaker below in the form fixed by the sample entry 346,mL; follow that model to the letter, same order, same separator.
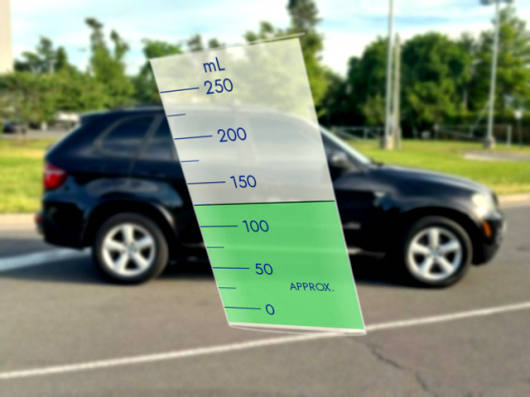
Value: 125,mL
